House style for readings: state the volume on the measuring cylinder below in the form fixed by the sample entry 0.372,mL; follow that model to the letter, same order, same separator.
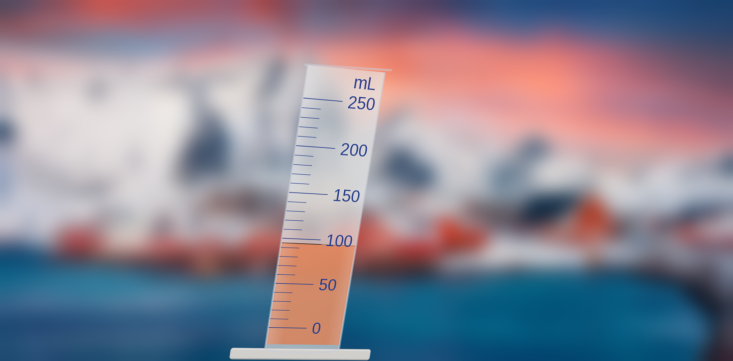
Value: 95,mL
